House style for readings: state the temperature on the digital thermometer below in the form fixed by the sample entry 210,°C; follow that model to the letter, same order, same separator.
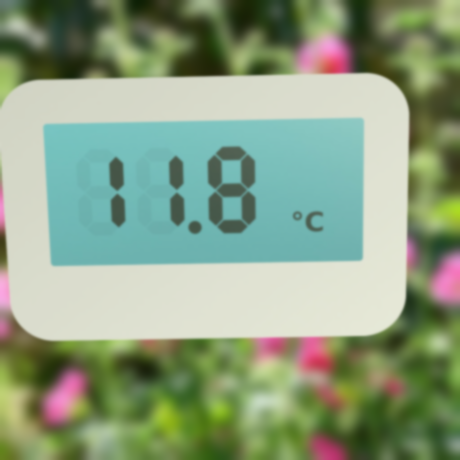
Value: 11.8,°C
